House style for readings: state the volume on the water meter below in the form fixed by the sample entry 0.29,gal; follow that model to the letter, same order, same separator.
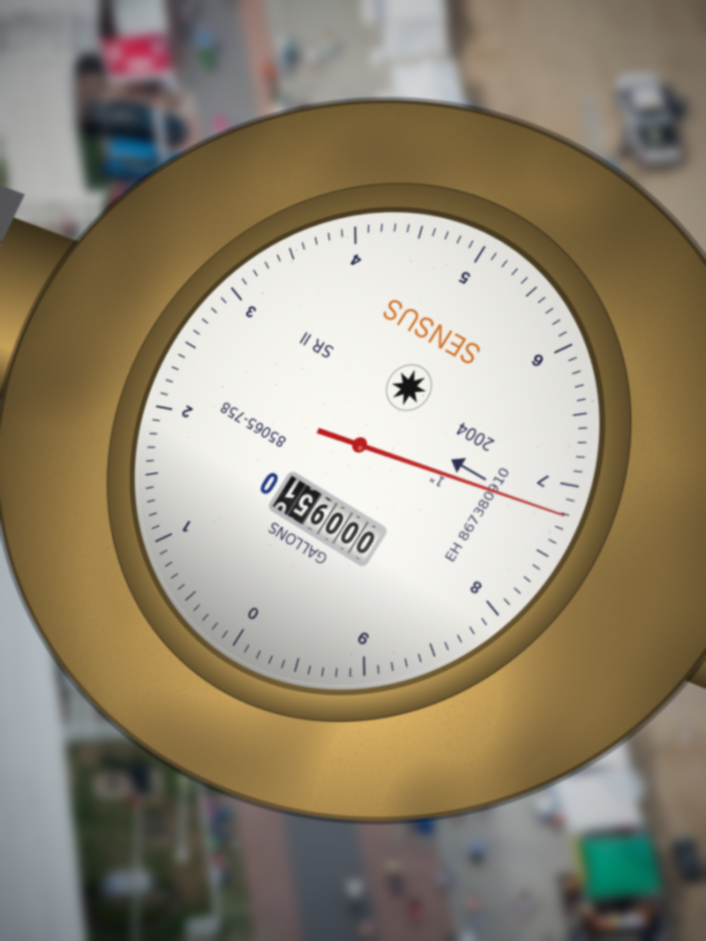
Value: 9507.2,gal
